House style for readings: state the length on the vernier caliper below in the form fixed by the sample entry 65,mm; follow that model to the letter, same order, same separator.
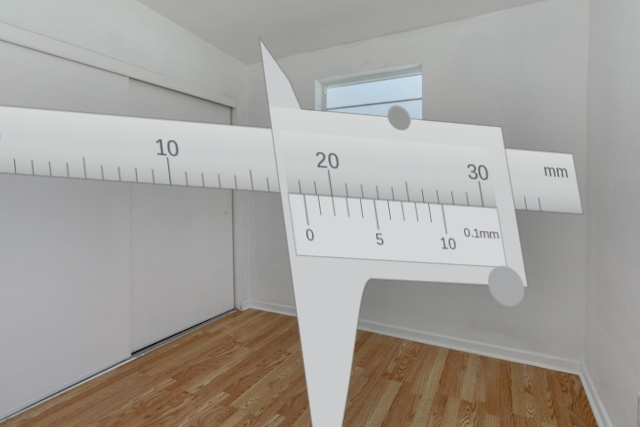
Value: 18.2,mm
